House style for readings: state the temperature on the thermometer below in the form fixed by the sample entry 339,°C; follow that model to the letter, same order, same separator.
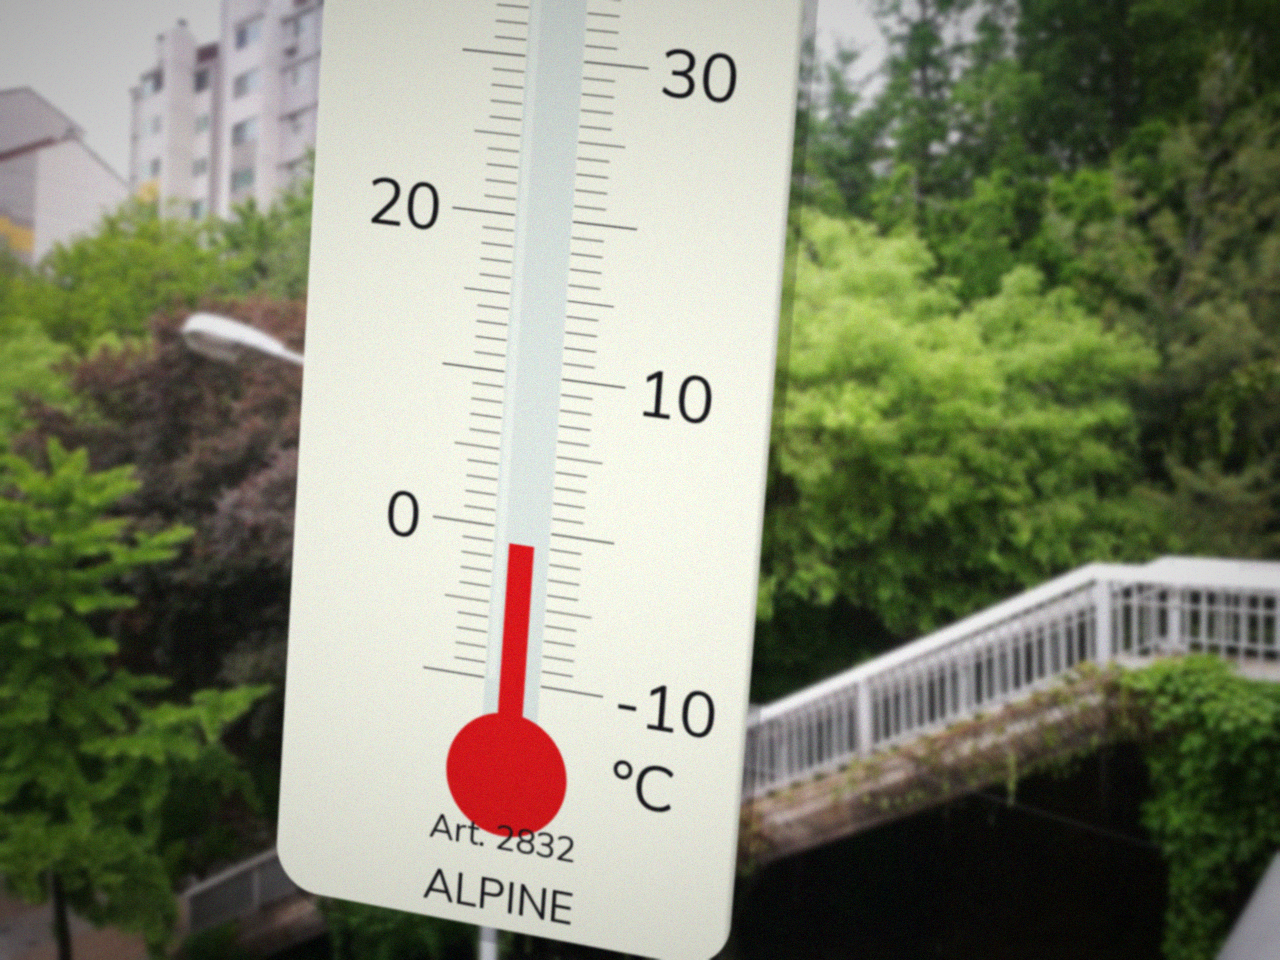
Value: -1,°C
